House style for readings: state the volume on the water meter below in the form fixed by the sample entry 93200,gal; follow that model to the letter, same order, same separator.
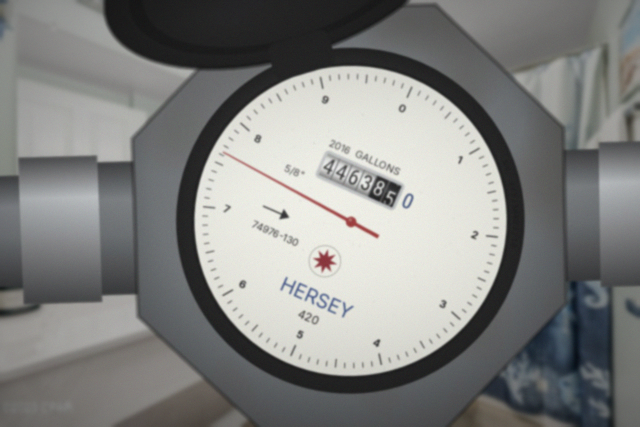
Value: 4463847.6,gal
